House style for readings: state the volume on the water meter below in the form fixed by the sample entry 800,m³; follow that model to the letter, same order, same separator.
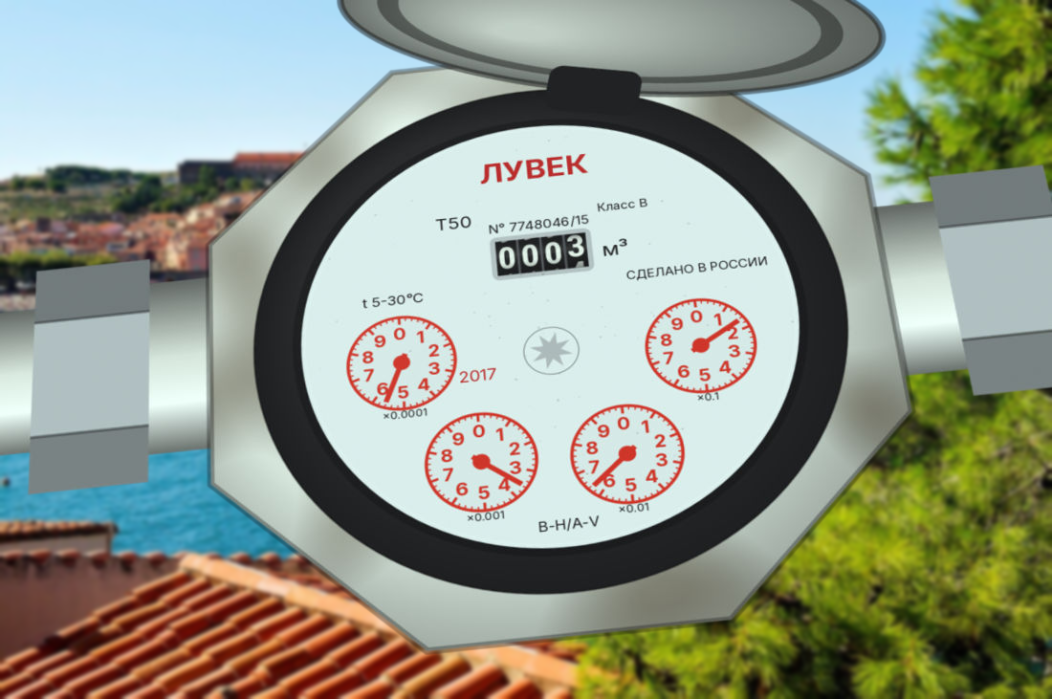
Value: 3.1635,m³
